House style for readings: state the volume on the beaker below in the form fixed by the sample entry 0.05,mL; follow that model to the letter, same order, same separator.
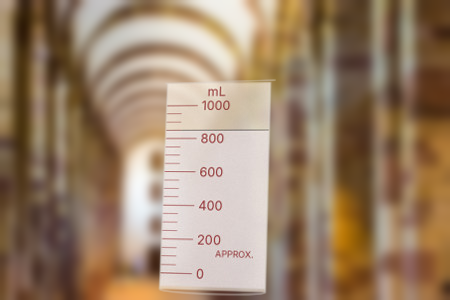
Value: 850,mL
